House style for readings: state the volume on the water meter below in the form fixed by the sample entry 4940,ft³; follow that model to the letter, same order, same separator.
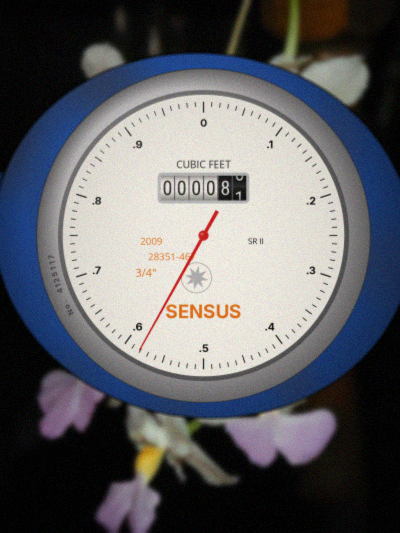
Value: 80.58,ft³
